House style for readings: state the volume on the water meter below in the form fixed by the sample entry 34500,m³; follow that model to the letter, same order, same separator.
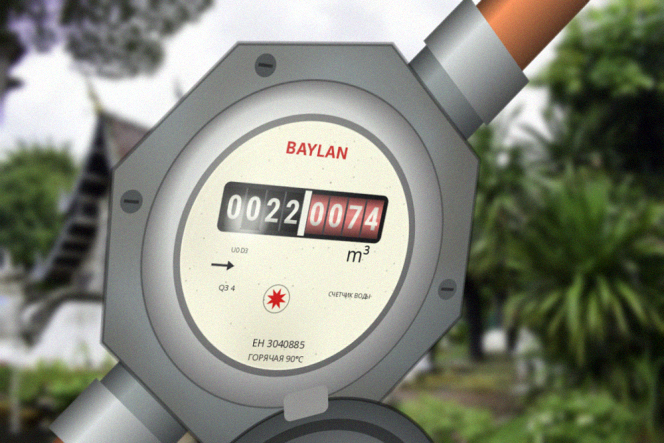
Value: 22.0074,m³
